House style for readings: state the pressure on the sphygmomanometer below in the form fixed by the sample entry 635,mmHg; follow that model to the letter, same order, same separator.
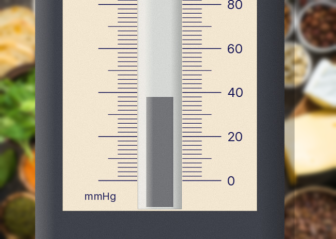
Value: 38,mmHg
